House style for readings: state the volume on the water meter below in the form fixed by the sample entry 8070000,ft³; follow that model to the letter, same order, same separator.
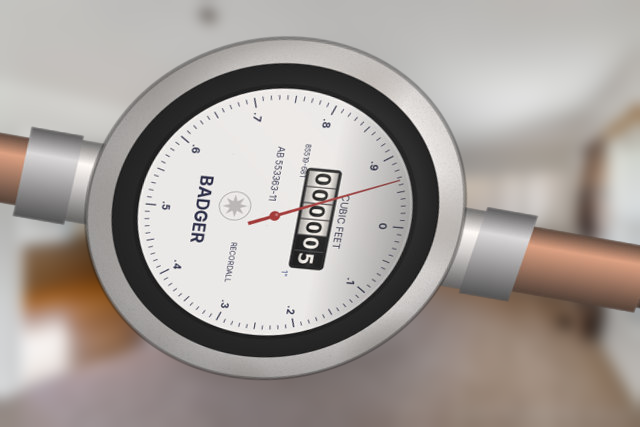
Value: 4.93,ft³
